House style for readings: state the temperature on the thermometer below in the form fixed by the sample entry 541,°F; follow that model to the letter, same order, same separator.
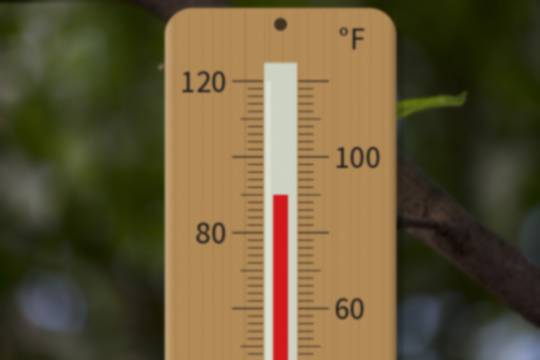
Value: 90,°F
